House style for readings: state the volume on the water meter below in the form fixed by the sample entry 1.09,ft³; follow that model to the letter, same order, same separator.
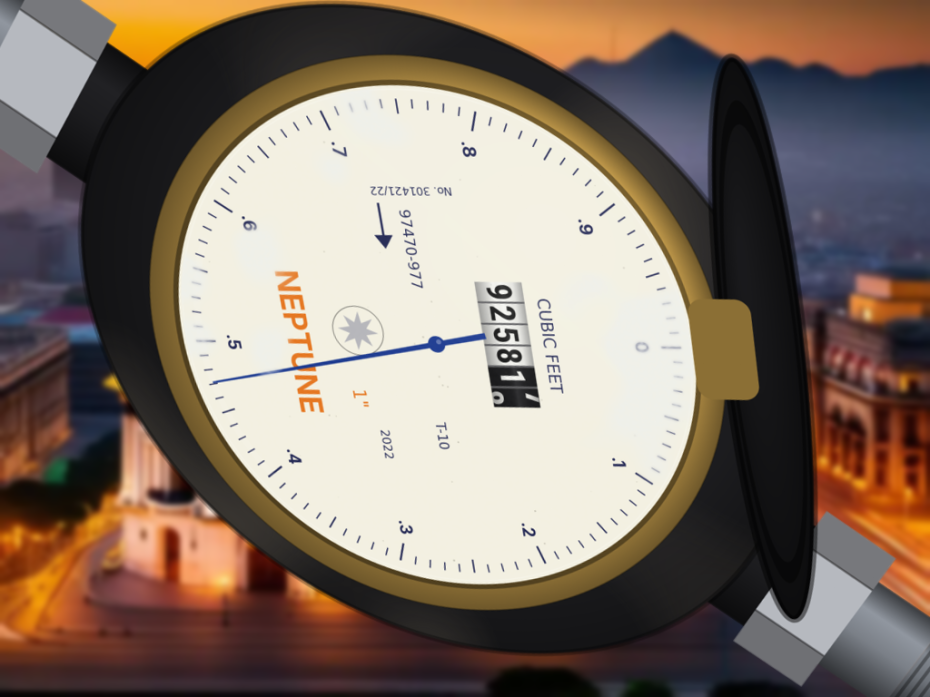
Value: 925817.47,ft³
